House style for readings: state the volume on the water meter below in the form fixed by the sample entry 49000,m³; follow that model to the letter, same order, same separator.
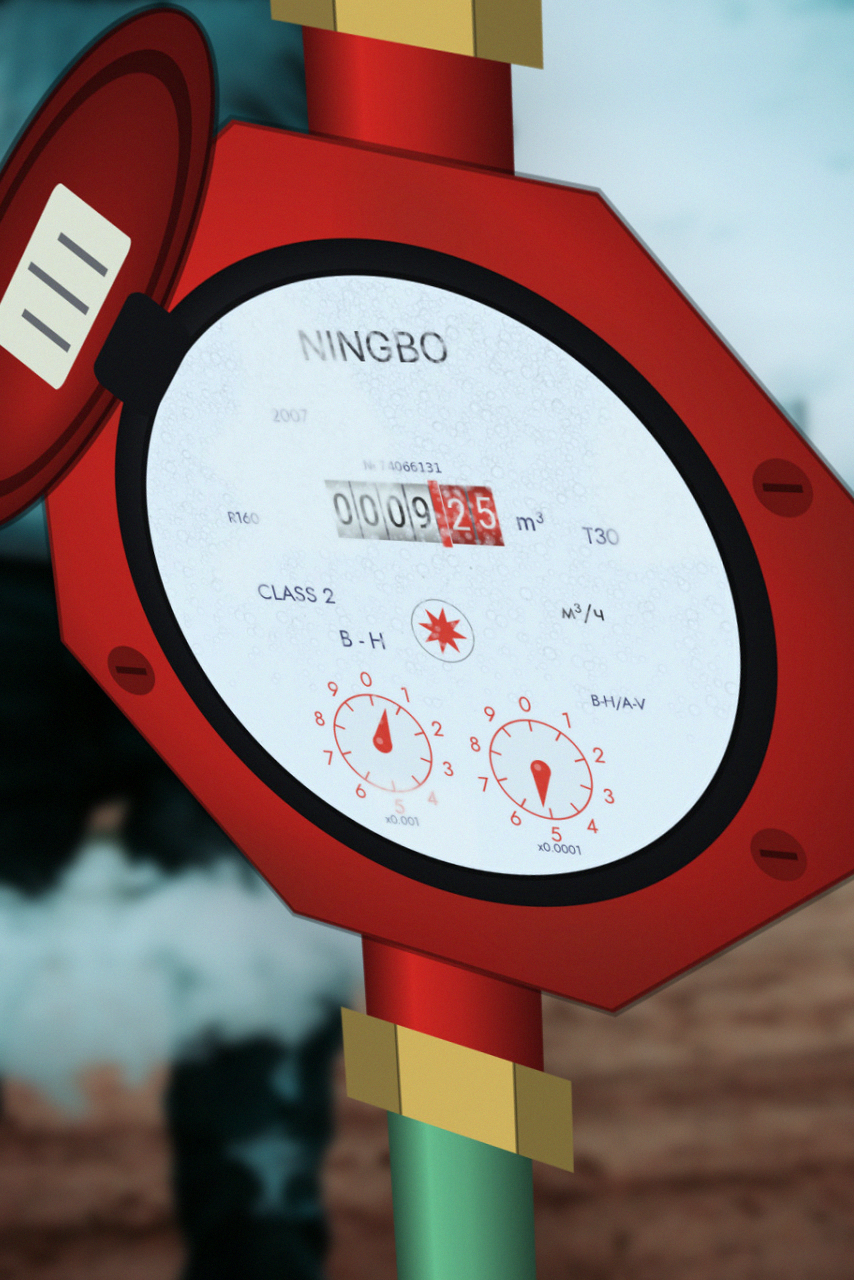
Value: 9.2505,m³
